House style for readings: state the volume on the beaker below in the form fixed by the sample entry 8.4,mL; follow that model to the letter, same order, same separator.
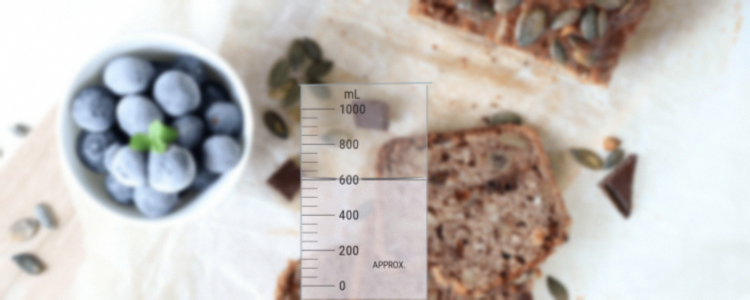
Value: 600,mL
